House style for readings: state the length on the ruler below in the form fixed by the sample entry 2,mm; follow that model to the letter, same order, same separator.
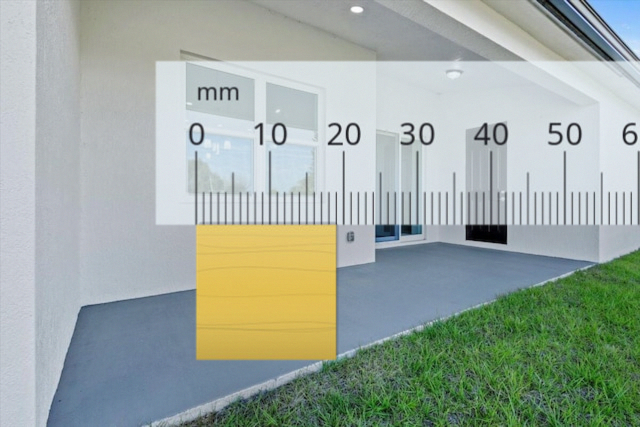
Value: 19,mm
